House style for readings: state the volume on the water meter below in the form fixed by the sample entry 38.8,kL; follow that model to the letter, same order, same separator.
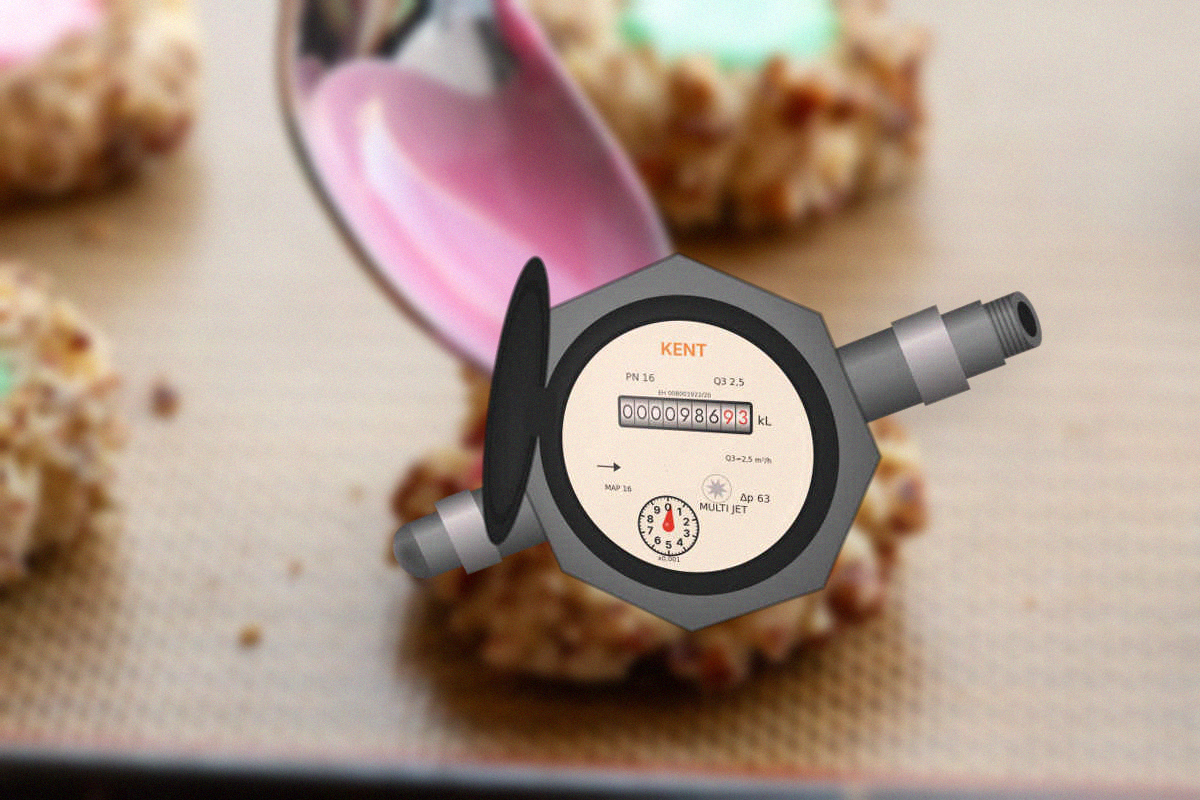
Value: 986.930,kL
